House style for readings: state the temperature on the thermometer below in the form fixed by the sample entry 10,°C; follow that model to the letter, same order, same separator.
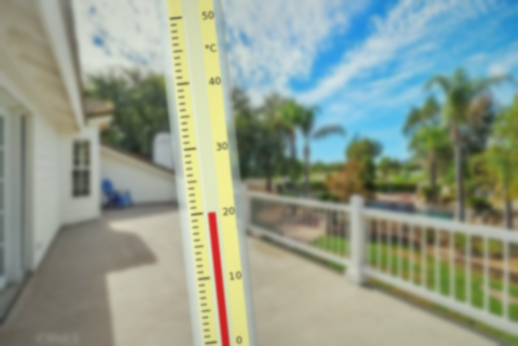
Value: 20,°C
